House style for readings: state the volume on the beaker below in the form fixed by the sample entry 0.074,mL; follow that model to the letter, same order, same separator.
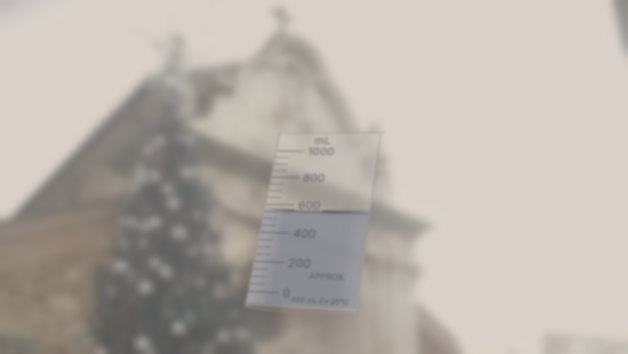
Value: 550,mL
